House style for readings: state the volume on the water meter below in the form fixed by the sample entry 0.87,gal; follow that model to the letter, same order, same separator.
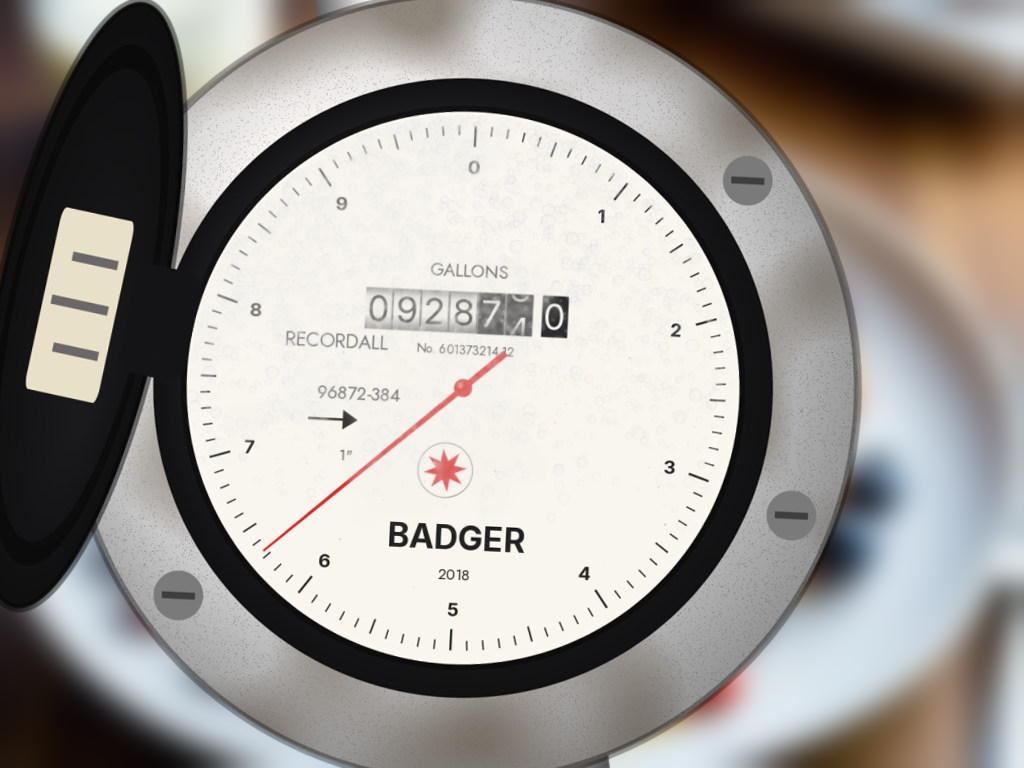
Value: 928736.3,gal
